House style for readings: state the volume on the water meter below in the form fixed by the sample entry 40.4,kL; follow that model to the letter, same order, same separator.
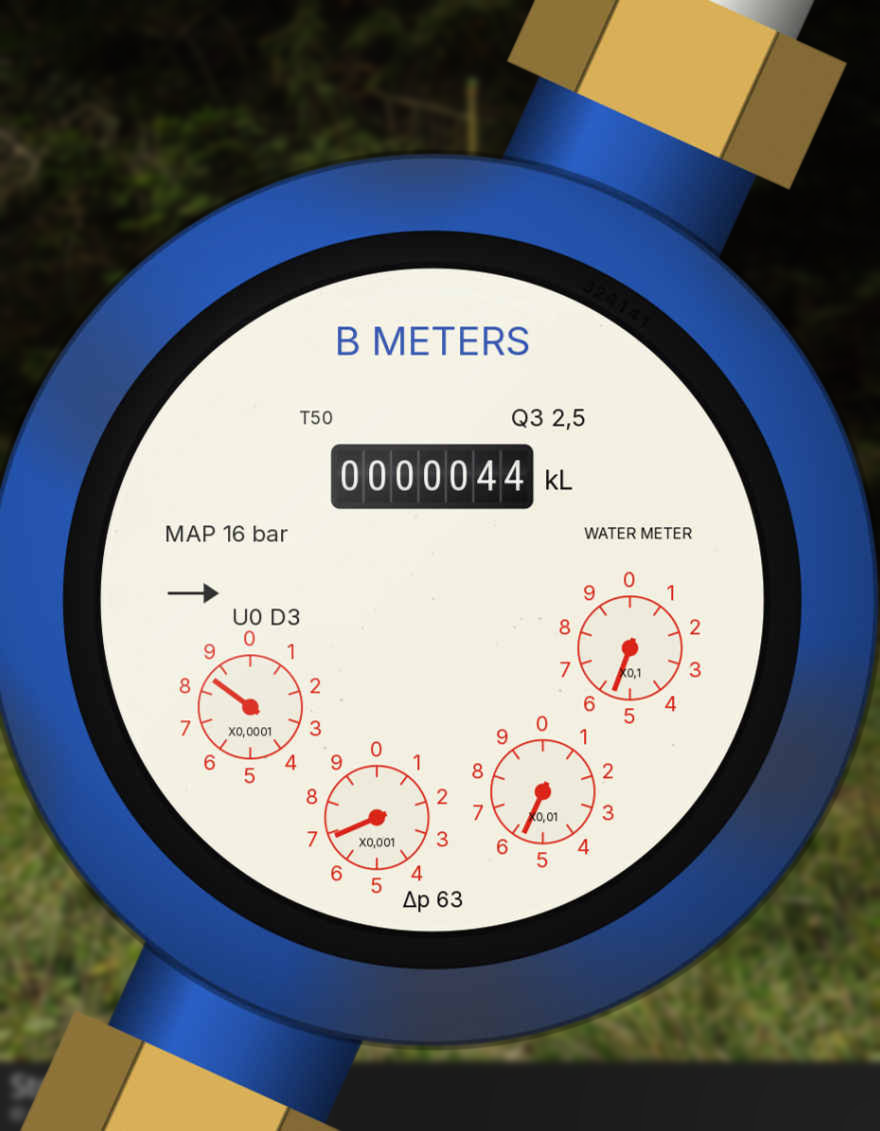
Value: 44.5568,kL
